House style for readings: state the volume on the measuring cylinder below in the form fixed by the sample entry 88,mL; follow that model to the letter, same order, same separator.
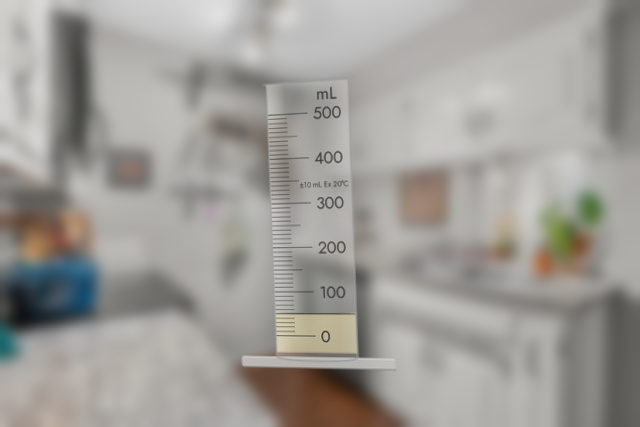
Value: 50,mL
